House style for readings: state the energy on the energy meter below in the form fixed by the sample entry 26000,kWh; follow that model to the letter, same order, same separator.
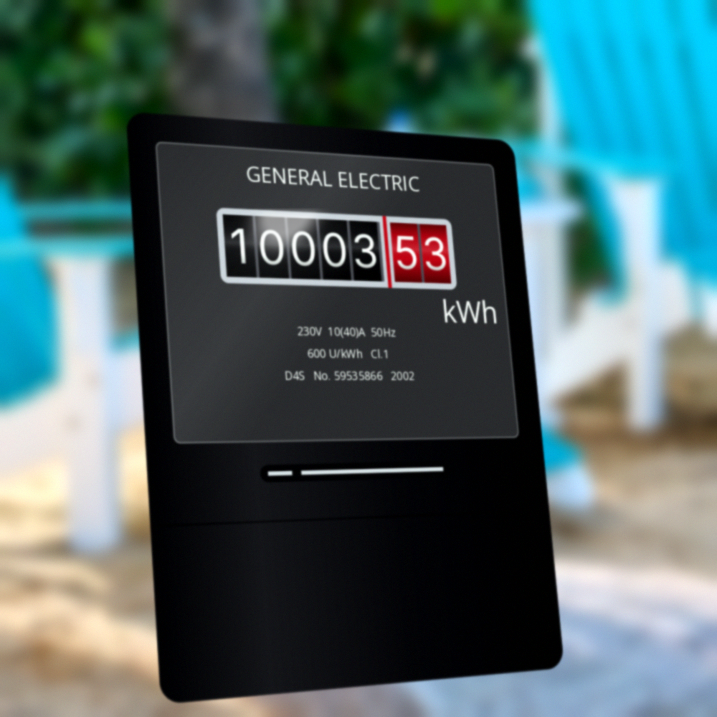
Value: 10003.53,kWh
